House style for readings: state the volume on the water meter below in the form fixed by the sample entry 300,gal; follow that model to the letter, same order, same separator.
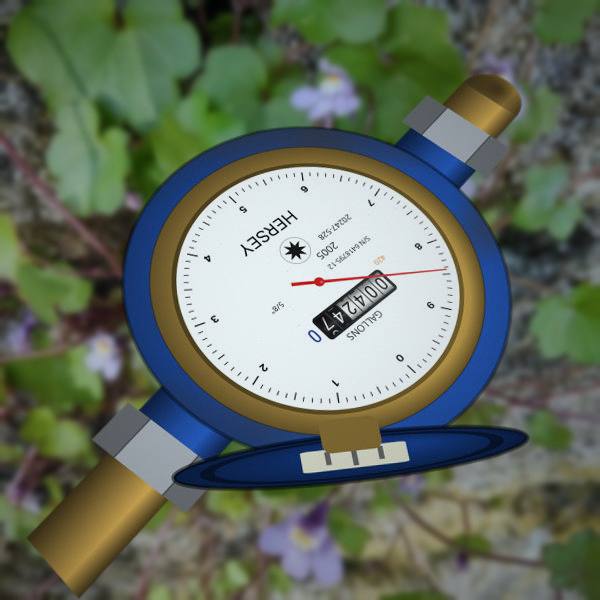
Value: 42468.4,gal
